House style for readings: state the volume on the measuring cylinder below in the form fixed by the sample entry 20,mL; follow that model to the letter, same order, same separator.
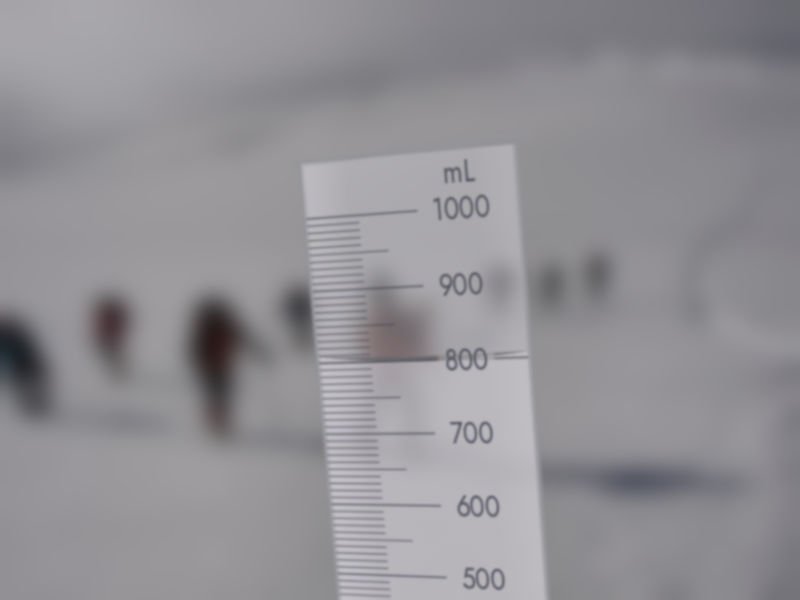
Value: 800,mL
